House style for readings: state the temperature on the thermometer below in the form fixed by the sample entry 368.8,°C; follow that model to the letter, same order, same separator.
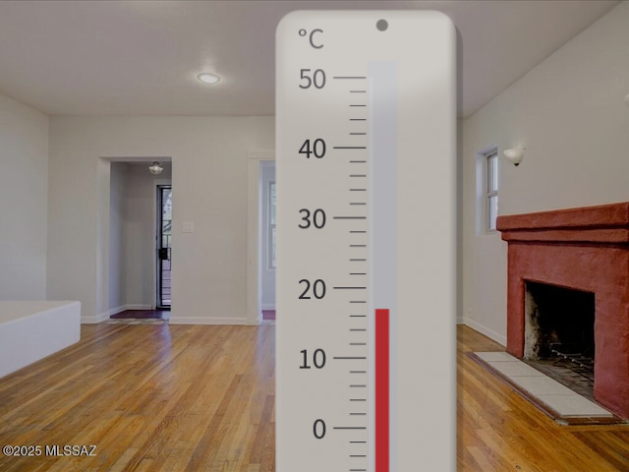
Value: 17,°C
